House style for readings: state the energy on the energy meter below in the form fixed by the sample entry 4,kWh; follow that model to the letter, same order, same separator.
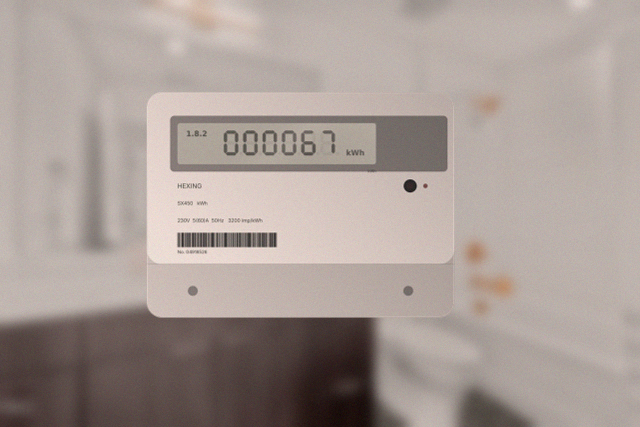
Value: 67,kWh
